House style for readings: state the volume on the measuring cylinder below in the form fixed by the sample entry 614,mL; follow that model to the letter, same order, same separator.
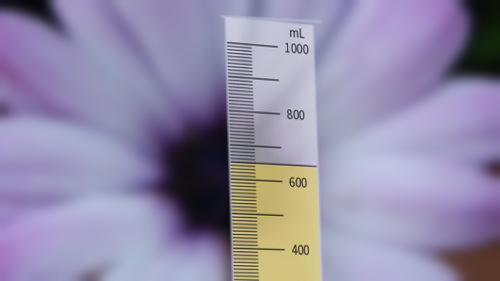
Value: 650,mL
